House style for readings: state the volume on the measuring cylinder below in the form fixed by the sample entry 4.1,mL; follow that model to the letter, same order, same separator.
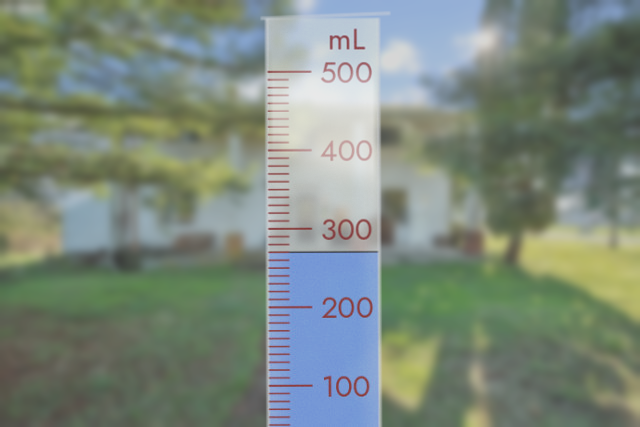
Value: 270,mL
